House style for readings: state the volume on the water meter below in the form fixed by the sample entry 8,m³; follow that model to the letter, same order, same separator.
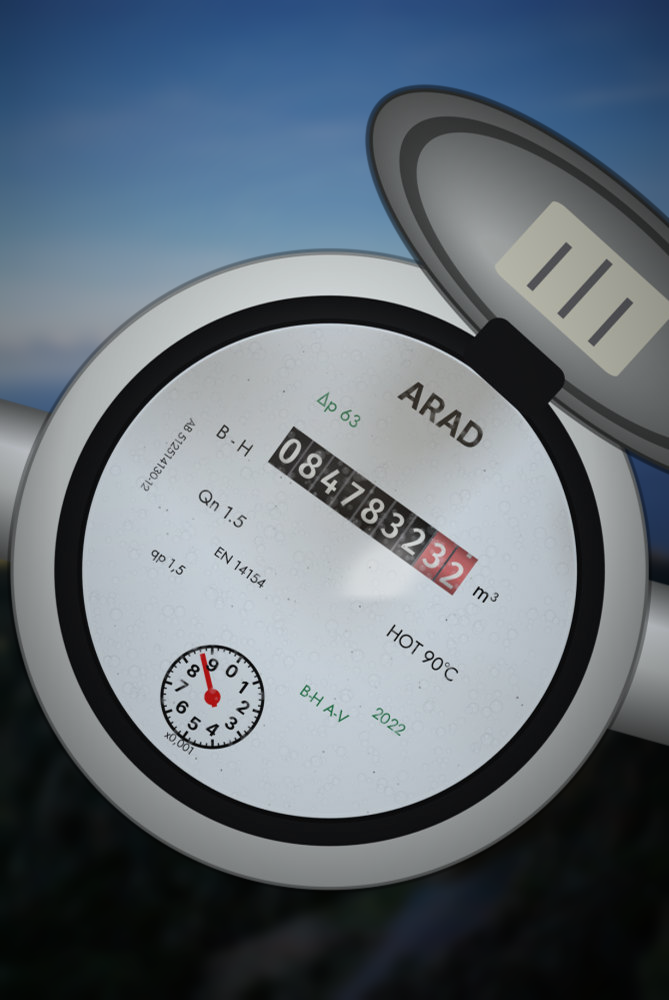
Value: 847832.318,m³
